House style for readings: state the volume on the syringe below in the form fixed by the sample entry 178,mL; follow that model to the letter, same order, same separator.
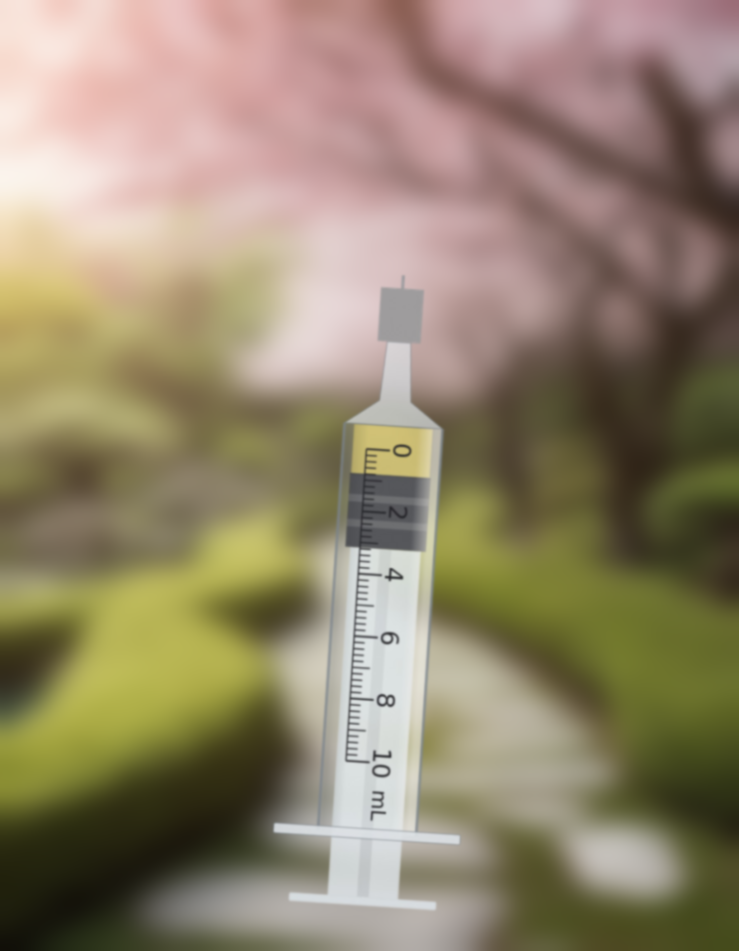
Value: 0.8,mL
